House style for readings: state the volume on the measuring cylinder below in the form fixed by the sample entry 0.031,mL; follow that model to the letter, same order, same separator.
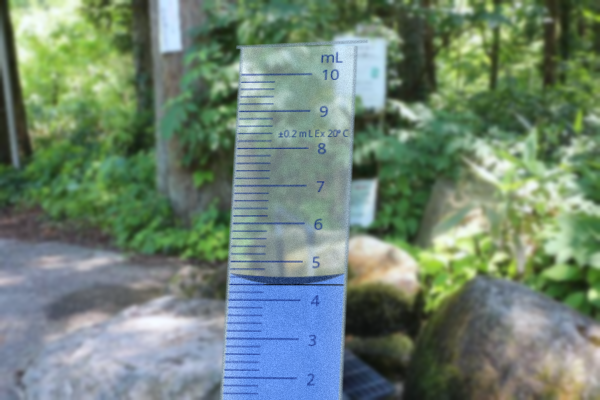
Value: 4.4,mL
